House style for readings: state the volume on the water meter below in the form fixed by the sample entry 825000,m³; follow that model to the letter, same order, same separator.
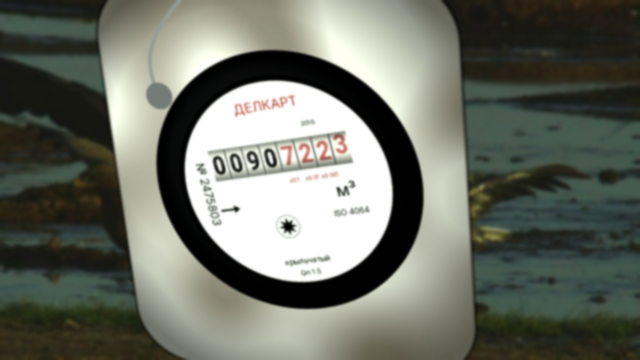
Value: 90.7223,m³
